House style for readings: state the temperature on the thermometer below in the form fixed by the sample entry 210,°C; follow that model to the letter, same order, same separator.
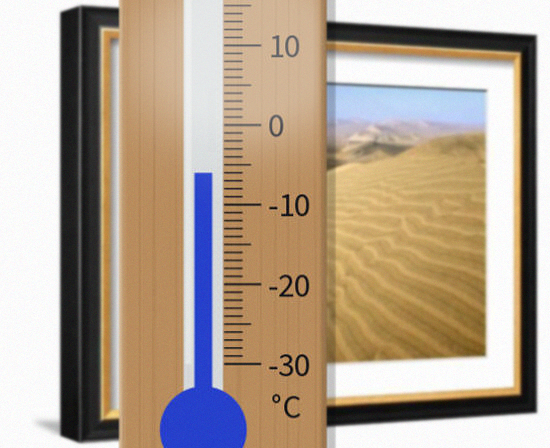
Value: -6,°C
